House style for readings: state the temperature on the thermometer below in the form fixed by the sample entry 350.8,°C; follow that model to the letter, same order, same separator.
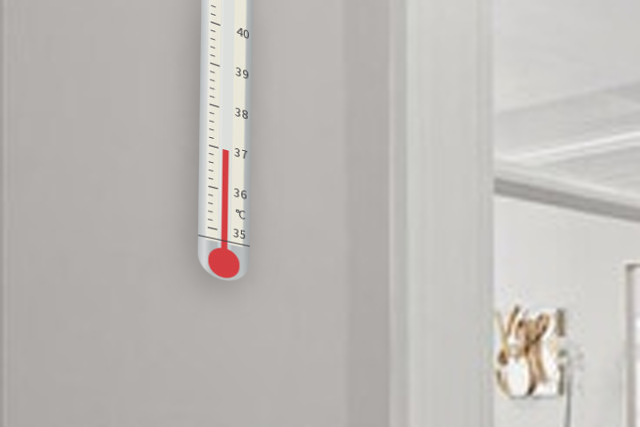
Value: 37,°C
